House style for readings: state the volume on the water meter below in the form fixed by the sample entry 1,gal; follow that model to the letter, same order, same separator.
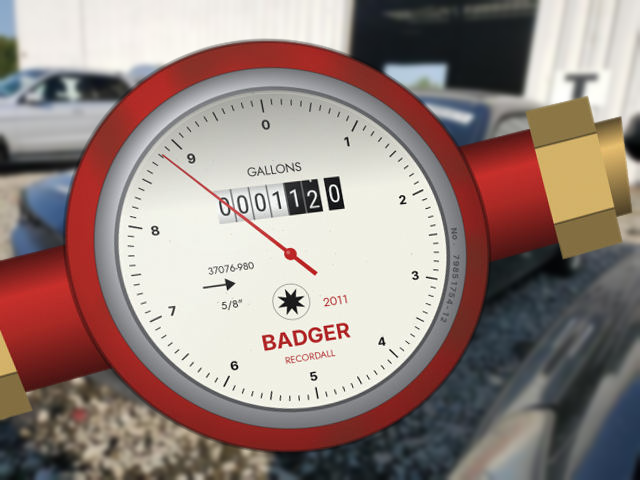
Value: 1118.8,gal
